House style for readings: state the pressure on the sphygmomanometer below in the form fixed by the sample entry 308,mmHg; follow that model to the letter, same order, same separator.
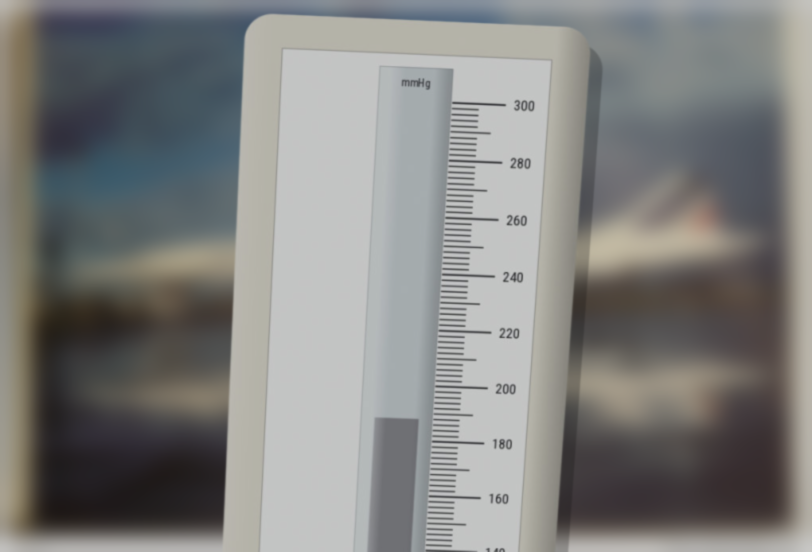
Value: 188,mmHg
